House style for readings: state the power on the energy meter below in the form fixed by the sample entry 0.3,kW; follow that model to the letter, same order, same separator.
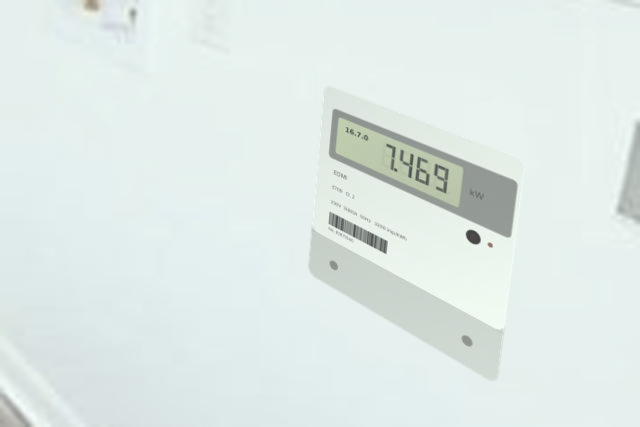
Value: 7.469,kW
